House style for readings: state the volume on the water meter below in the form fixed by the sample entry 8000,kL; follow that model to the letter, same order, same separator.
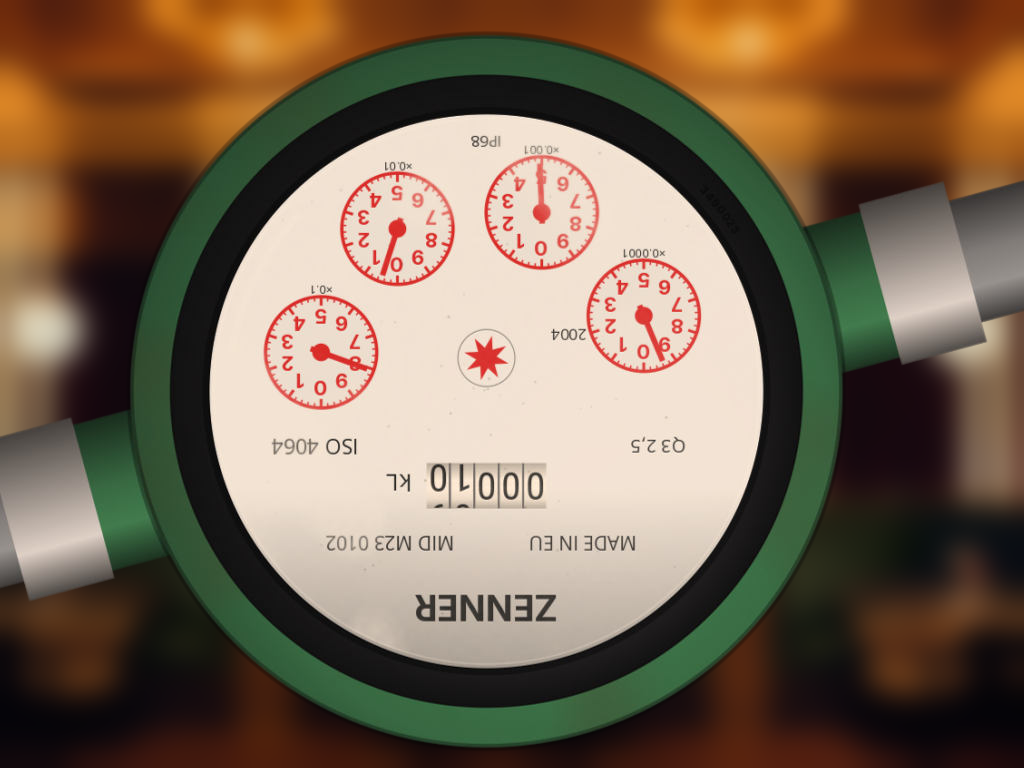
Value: 9.8049,kL
